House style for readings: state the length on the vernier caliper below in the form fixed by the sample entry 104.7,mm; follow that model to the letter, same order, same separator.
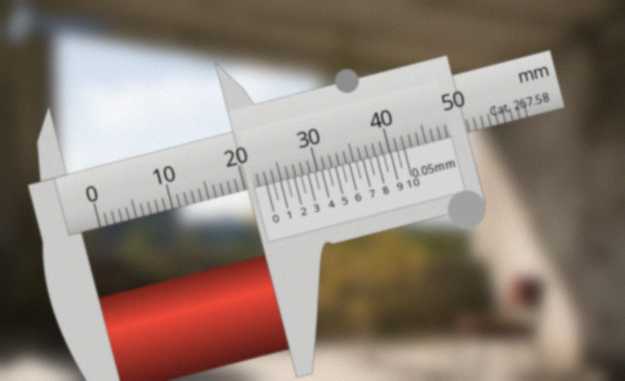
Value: 23.0,mm
